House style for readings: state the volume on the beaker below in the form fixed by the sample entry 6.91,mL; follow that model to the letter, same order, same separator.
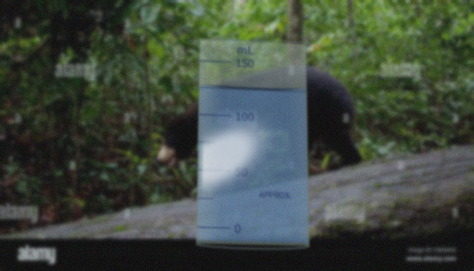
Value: 125,mL
